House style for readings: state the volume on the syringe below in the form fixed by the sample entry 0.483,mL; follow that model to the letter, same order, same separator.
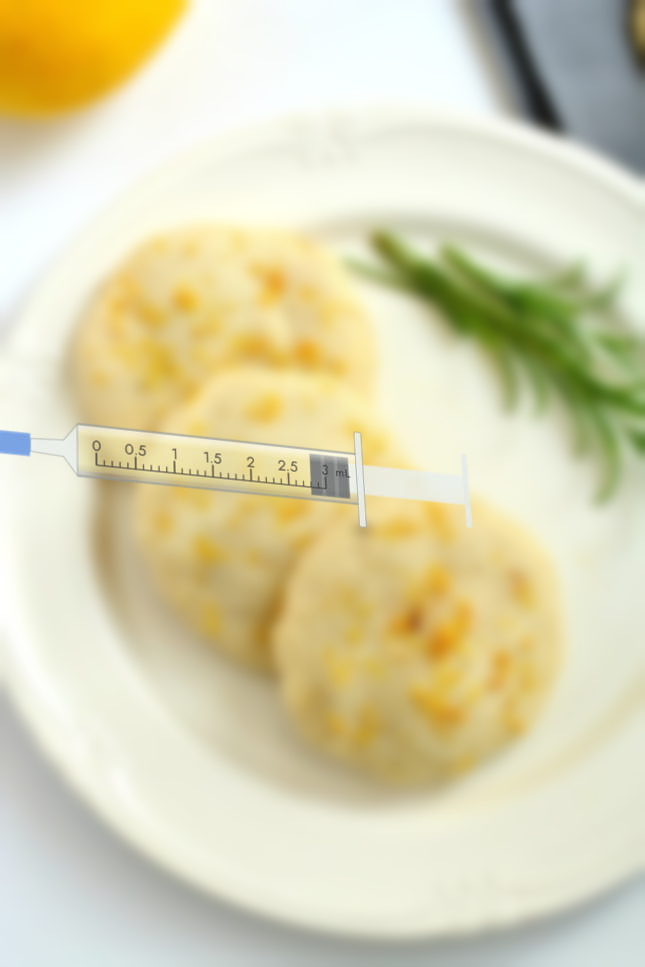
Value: 2.8,mL
